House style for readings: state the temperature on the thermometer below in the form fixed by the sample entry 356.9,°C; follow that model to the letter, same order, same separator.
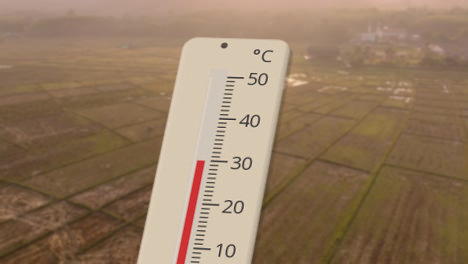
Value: 30,°C
